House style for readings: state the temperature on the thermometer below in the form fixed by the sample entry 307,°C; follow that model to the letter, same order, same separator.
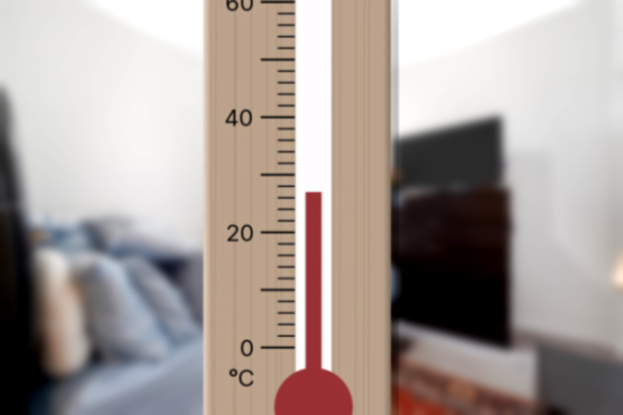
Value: 27,°C
